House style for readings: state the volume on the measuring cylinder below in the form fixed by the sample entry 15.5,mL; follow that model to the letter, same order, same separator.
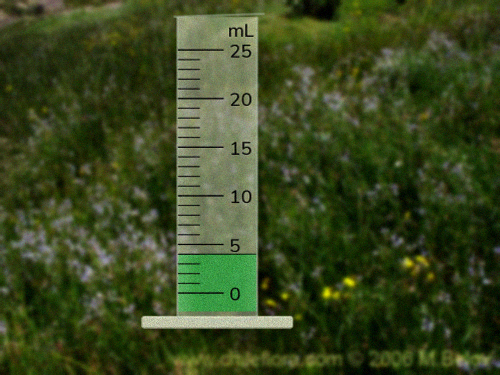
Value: 4,mL
